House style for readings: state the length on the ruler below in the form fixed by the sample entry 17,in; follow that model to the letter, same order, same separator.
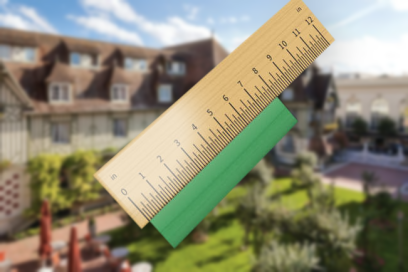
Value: 8,in
